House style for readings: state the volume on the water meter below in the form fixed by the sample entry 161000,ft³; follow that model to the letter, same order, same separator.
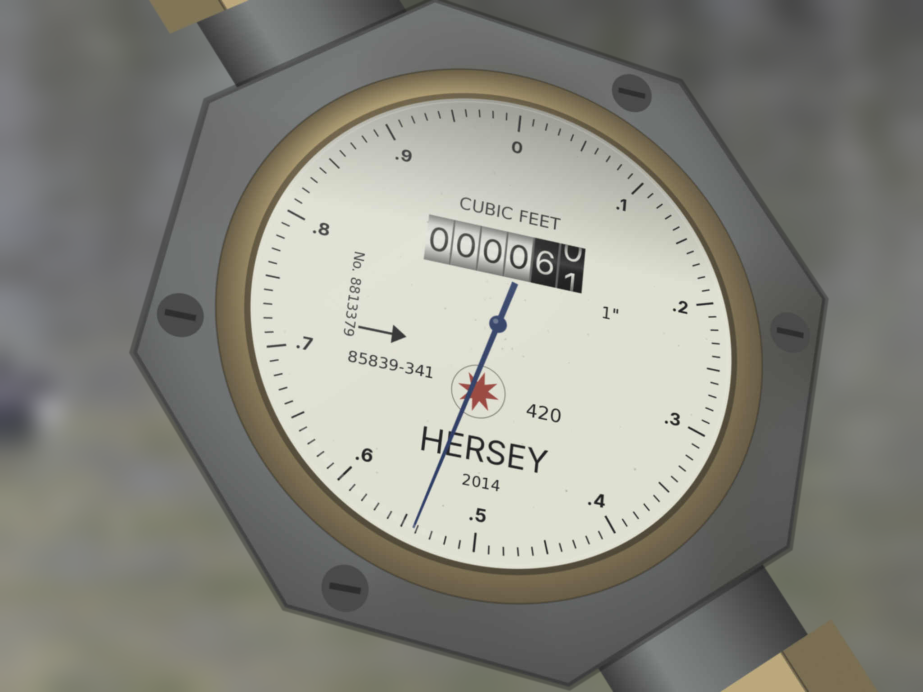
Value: 60.54,ft³
